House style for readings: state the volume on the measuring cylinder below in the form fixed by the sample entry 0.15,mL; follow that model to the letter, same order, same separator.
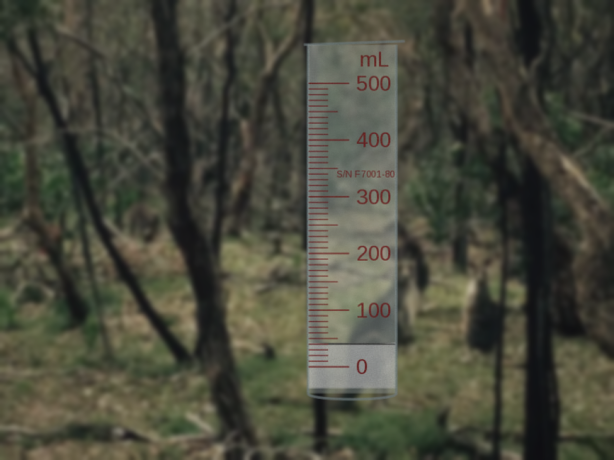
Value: 40,mL
